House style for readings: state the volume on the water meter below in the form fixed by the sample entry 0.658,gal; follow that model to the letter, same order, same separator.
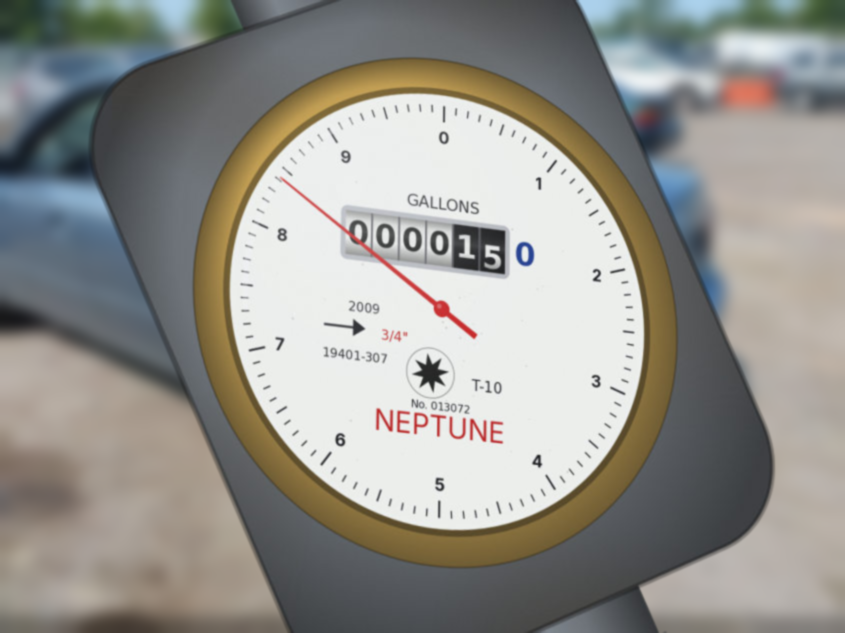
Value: 148.4,gal
